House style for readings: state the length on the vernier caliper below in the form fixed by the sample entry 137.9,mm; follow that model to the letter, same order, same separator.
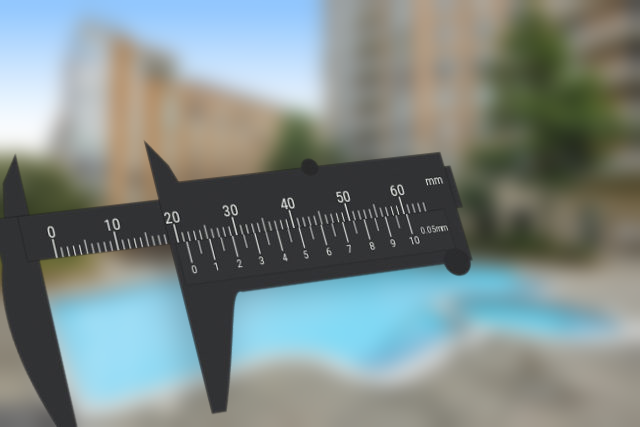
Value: 21.4,mm
